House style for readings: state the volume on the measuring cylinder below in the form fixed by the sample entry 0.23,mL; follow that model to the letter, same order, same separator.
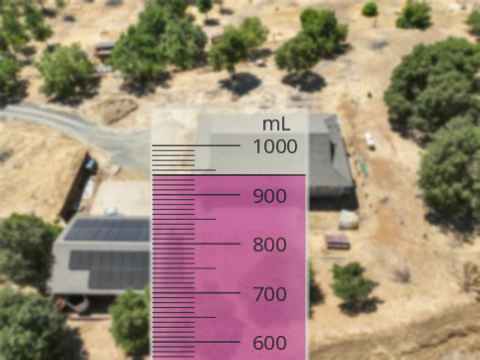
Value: 940,mL
